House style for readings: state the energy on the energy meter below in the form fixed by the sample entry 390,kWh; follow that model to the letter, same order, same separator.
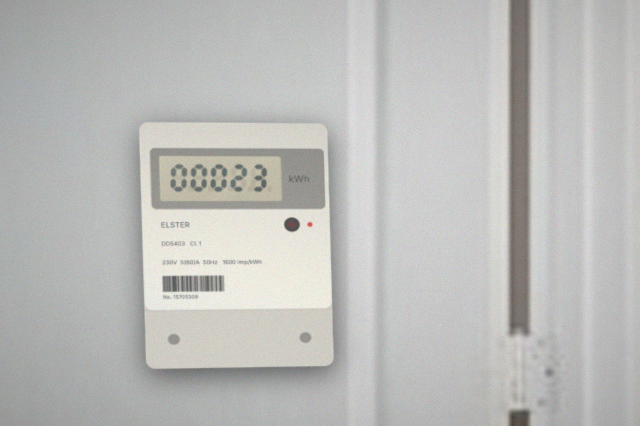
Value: 23,kWh
